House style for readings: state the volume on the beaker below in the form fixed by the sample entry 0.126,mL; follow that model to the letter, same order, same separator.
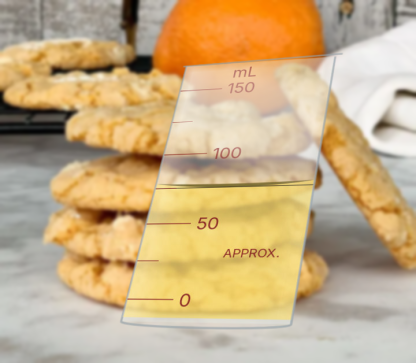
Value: 75,mL
